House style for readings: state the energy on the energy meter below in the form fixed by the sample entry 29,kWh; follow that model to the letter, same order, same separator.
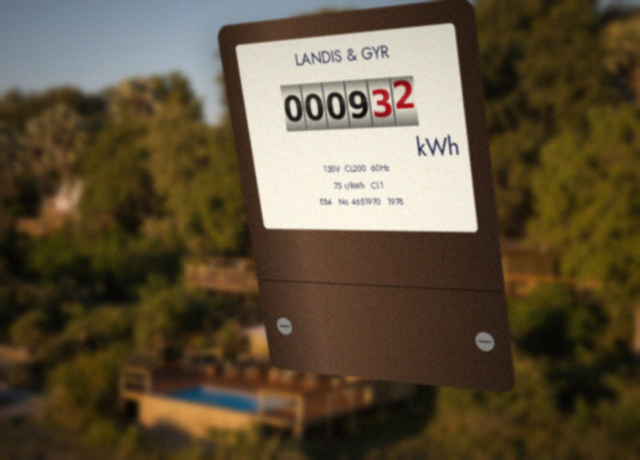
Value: 9.32,kWh
